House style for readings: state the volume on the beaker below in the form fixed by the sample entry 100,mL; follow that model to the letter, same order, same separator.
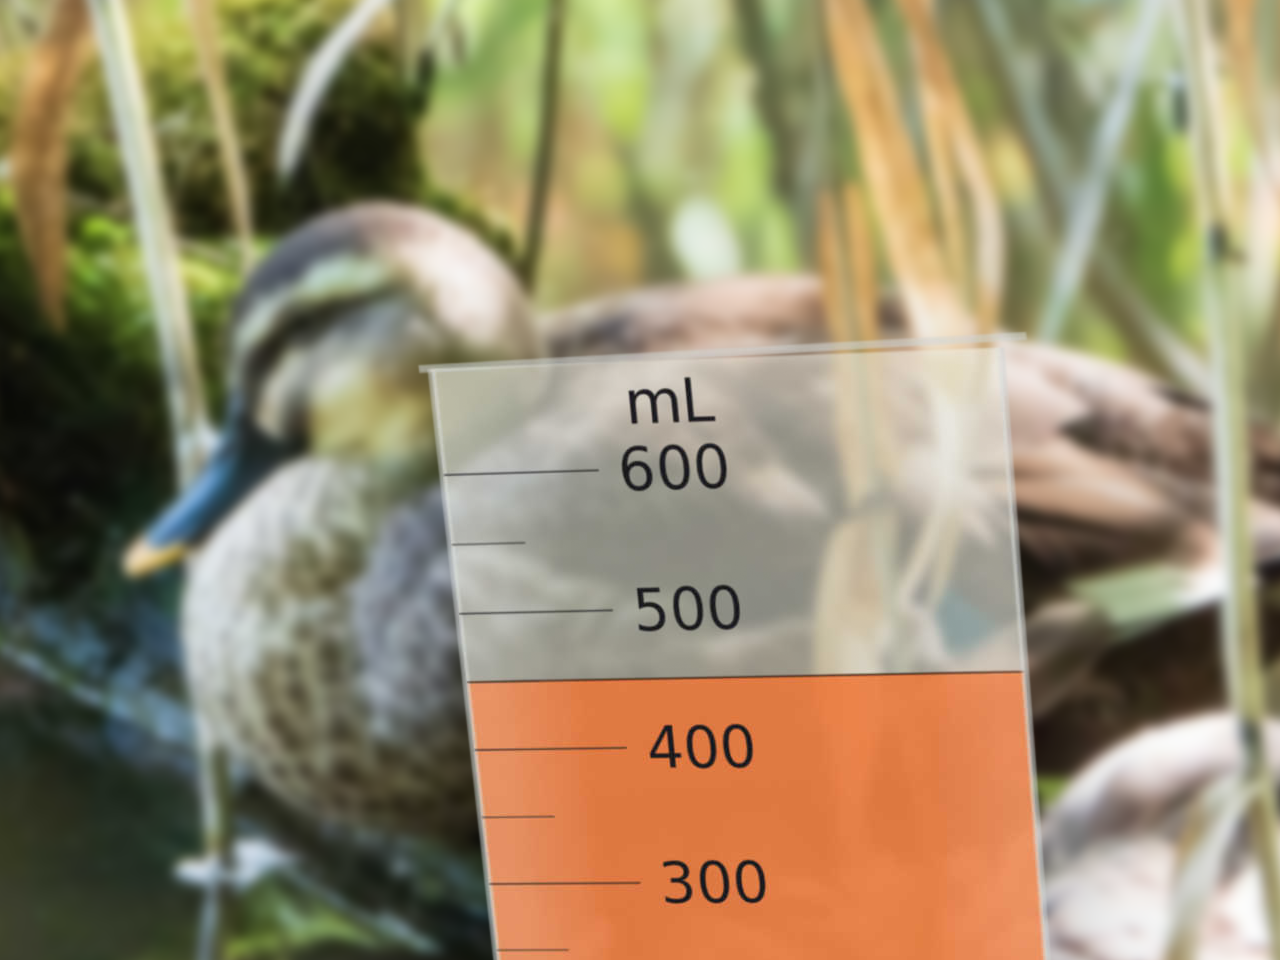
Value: 450,mL
